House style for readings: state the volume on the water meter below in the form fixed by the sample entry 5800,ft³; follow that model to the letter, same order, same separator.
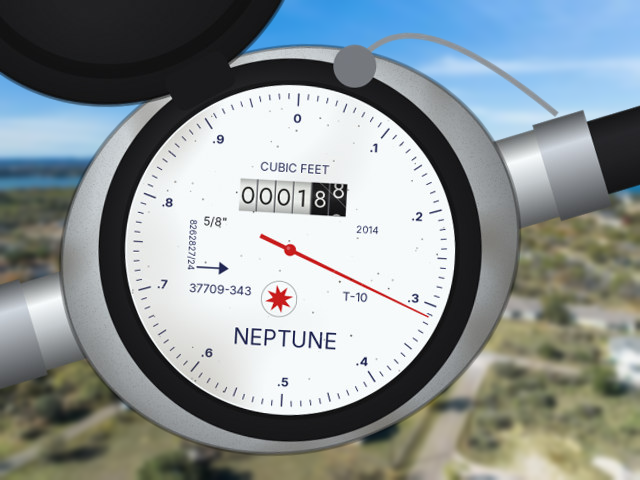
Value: 188.31,ft³
